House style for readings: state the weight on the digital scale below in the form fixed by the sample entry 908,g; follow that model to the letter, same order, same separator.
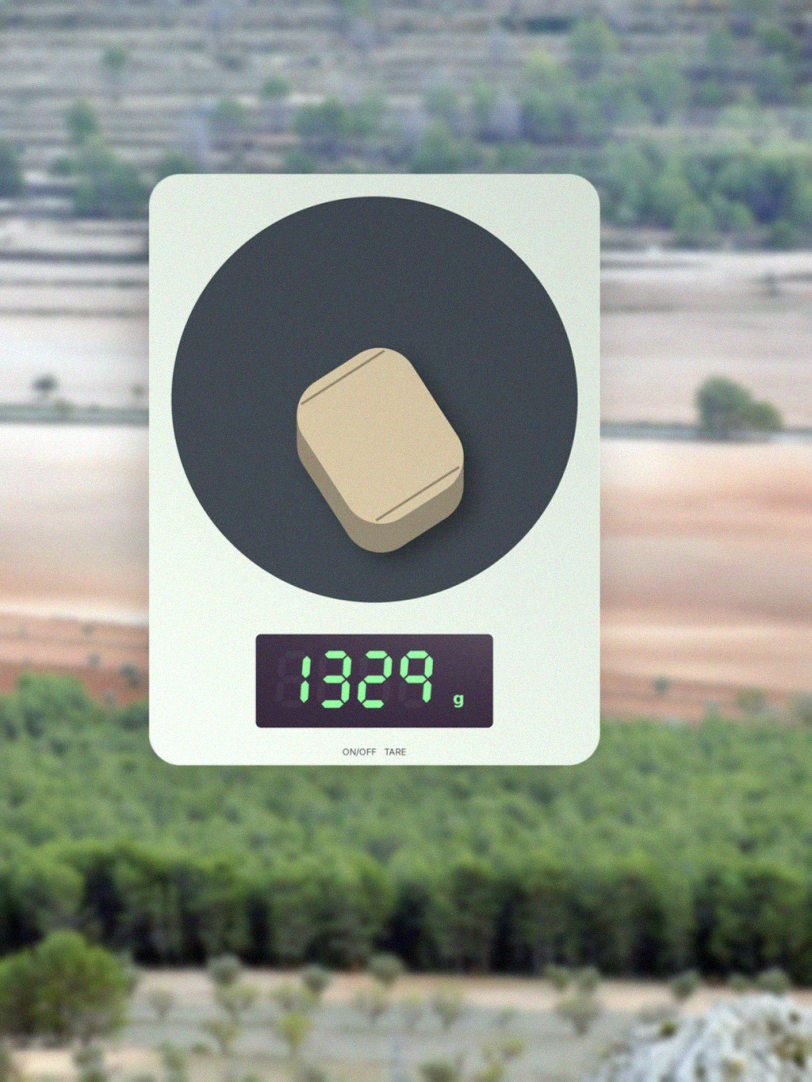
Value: 1329,g
